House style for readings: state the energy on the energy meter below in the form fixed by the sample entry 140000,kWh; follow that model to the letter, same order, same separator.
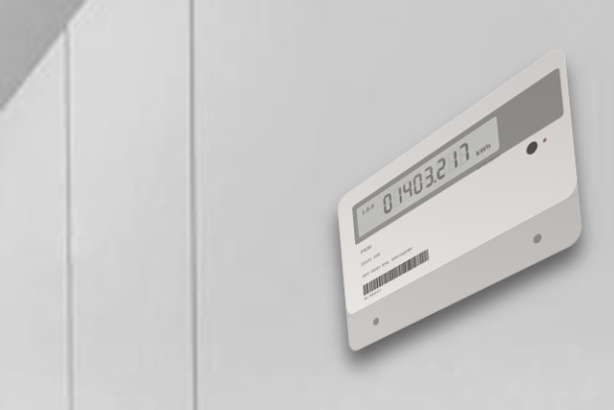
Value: 1403.217,kWh
